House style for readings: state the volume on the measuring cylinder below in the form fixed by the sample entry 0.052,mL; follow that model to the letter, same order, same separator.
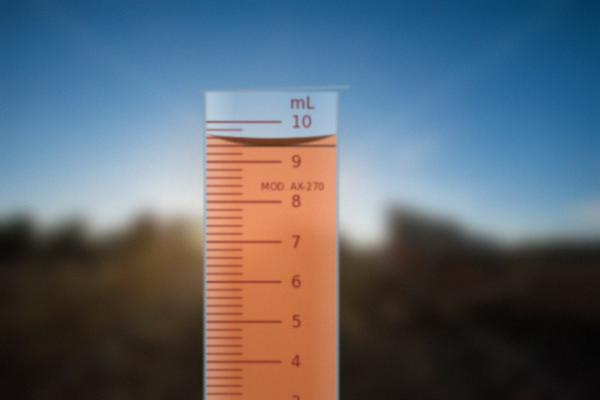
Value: 9.4,mL
